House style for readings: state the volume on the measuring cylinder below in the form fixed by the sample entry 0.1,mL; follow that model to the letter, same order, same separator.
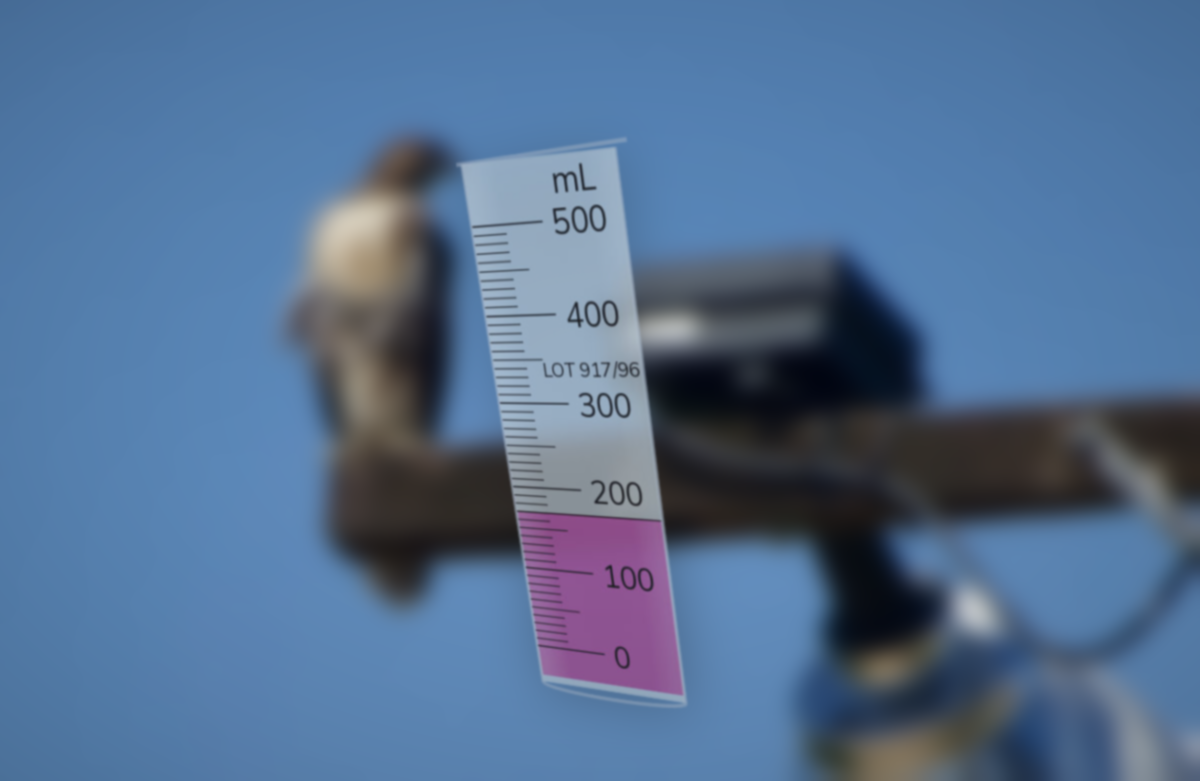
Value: 170,mL
